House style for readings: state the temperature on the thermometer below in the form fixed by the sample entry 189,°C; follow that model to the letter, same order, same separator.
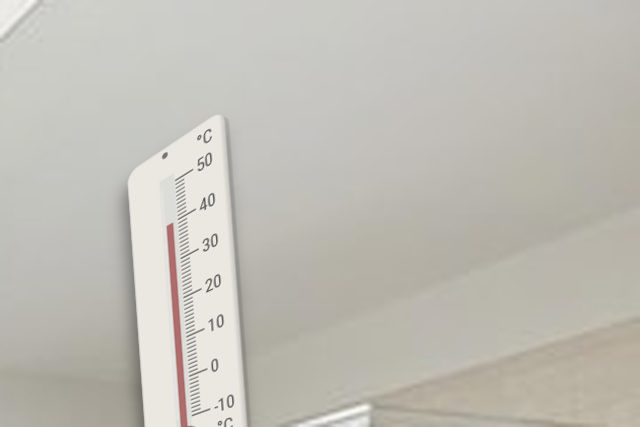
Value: 40,°C
